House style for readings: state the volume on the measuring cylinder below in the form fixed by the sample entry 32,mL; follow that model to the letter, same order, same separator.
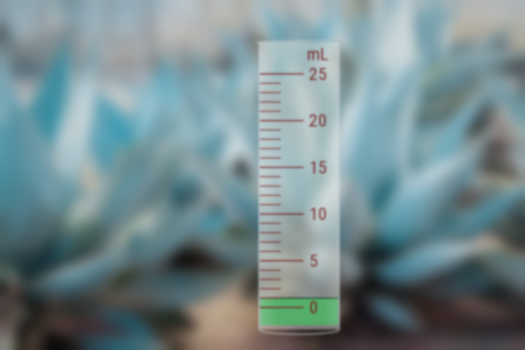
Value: 1,mL
